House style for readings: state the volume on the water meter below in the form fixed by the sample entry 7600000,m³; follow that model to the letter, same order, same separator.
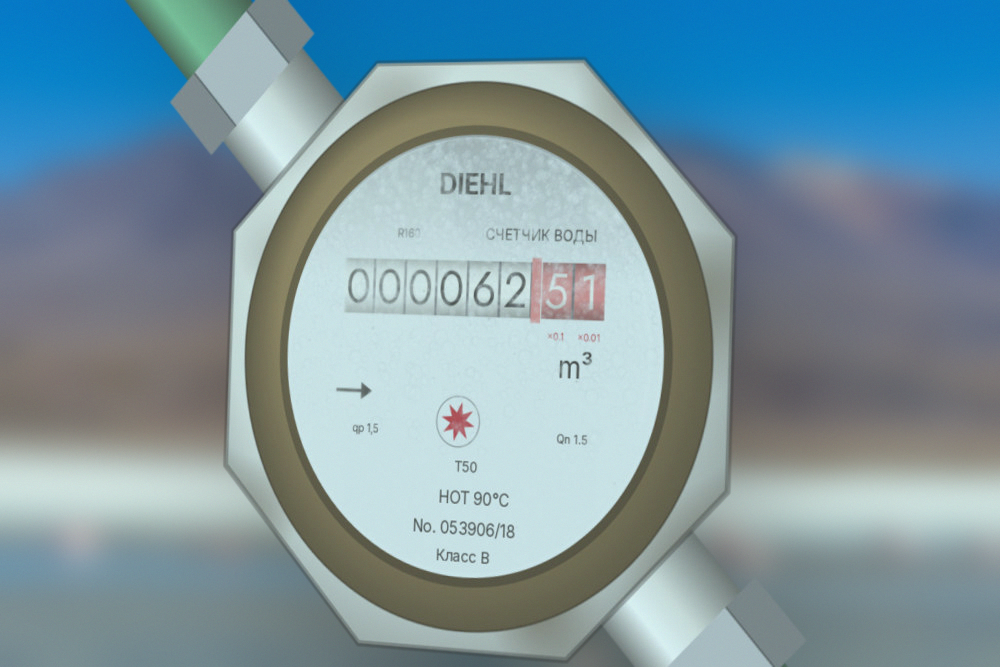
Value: 62.51,m³
